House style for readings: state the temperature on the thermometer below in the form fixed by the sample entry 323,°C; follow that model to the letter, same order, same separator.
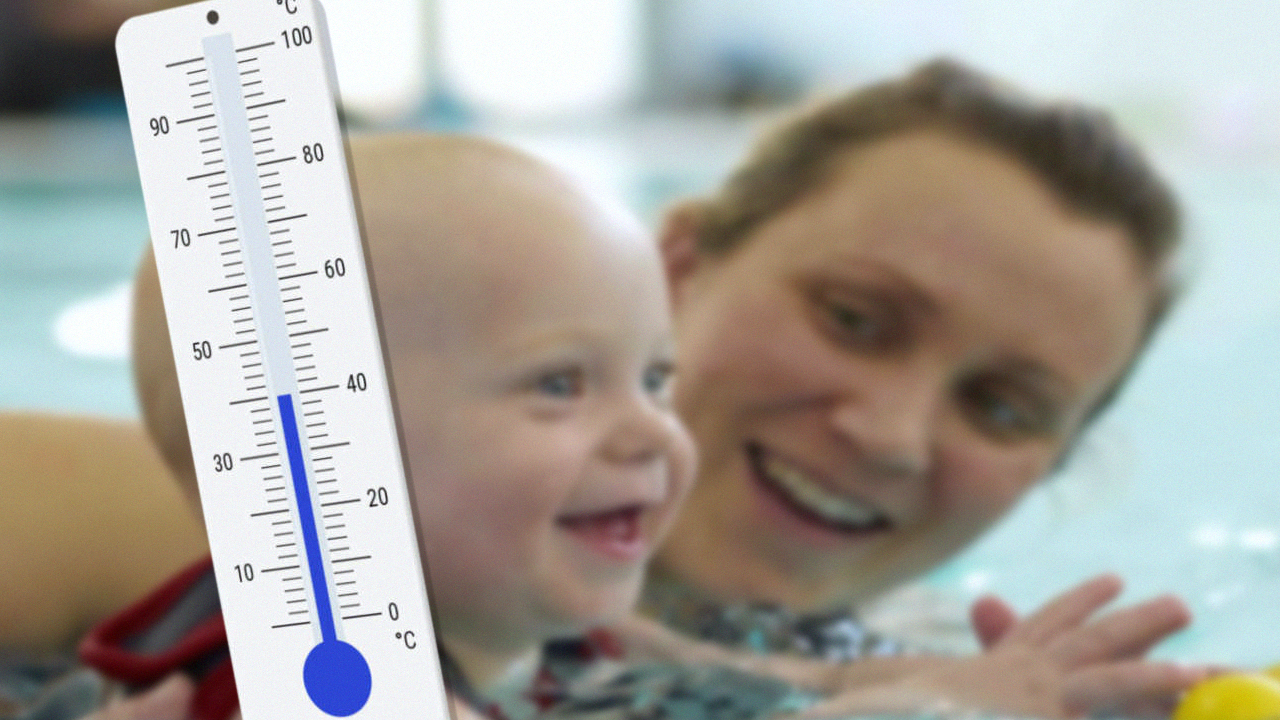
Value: 40,°C
